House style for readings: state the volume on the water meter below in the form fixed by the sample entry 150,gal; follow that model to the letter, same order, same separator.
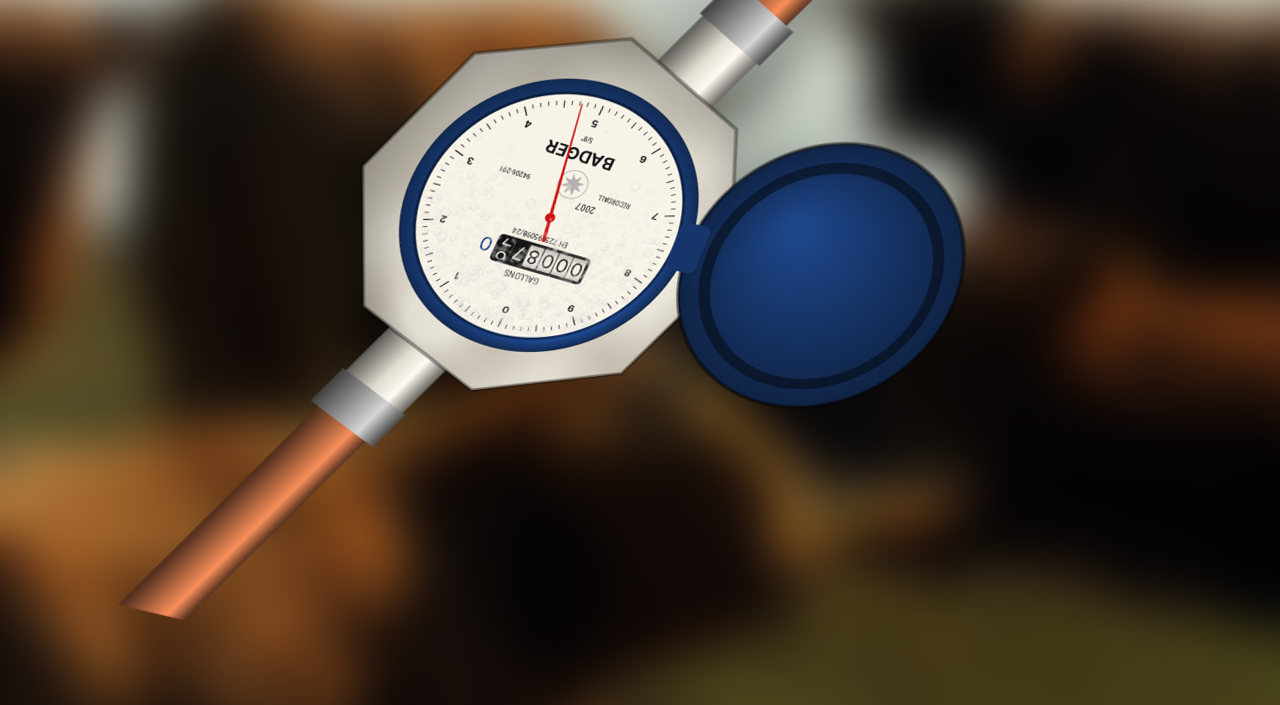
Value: 8764.7,gal
